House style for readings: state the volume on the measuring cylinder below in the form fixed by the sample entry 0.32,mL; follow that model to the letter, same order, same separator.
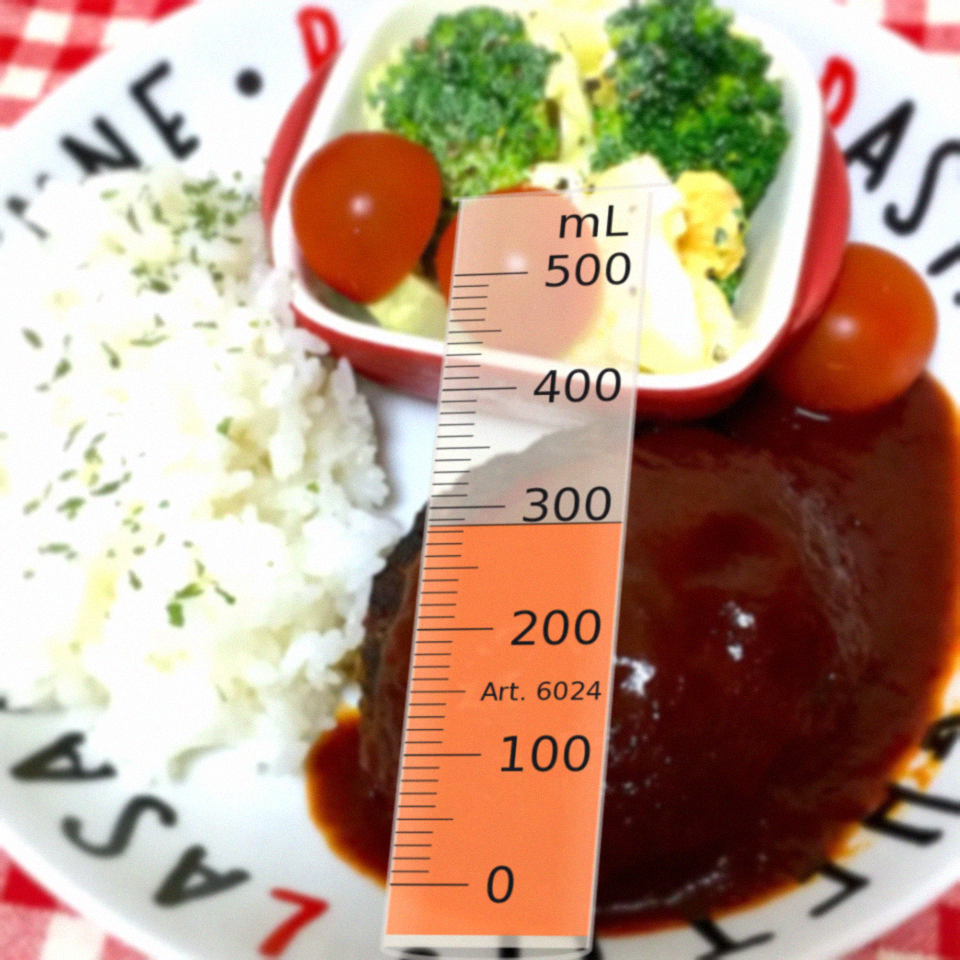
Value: 285,mL
